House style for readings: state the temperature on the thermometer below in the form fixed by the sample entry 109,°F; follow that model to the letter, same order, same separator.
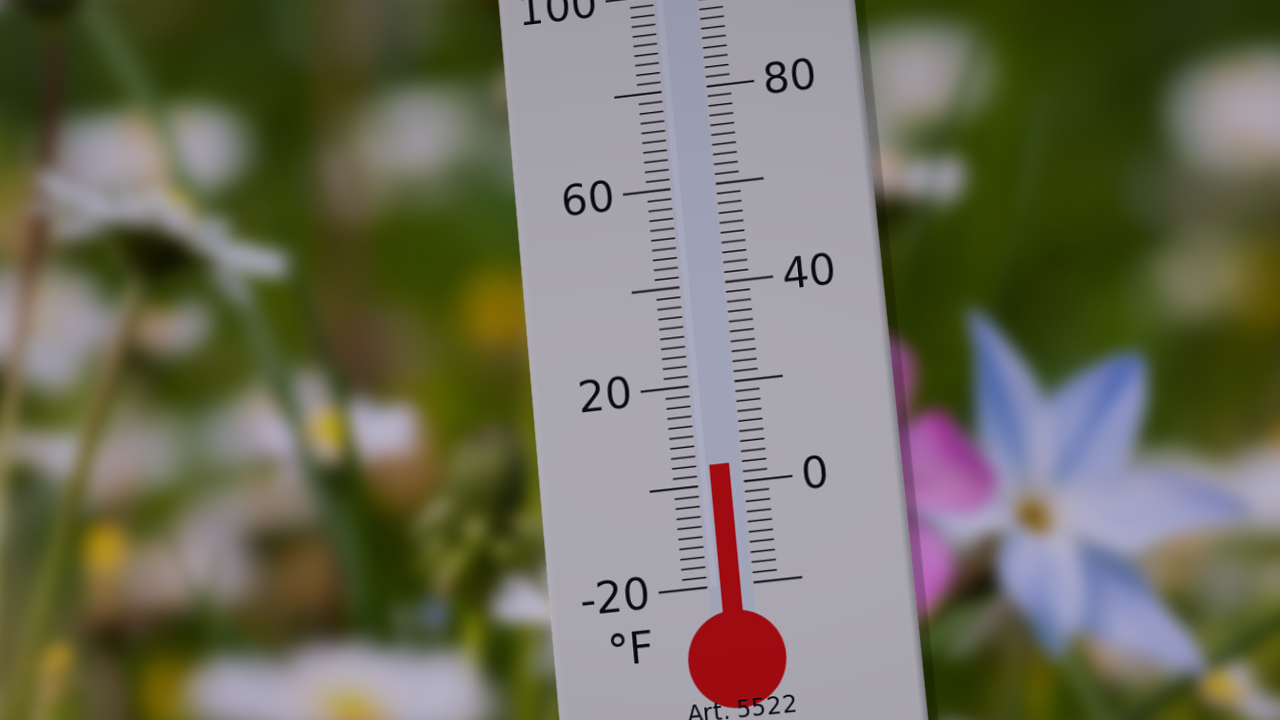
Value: 4,°F
